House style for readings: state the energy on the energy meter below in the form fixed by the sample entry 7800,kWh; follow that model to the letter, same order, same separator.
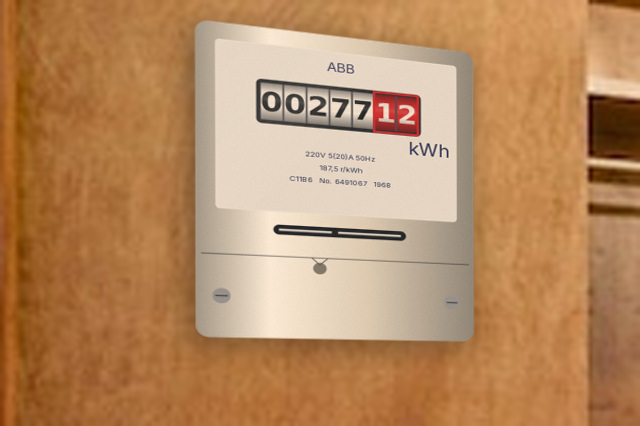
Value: 277.12,kWh
